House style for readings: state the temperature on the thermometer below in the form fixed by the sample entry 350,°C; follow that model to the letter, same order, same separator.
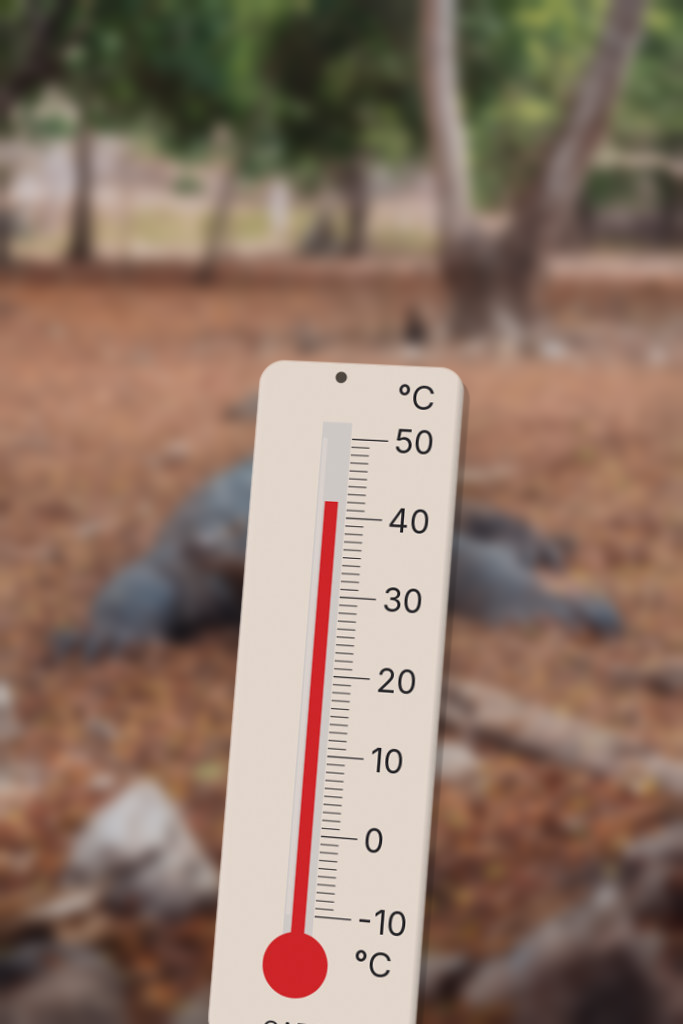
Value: 42,°C
